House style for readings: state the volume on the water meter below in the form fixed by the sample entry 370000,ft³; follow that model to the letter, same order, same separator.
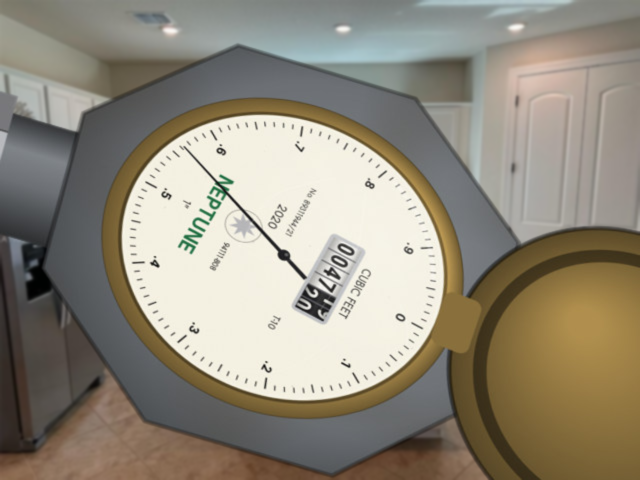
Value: 4719.56,ft³
